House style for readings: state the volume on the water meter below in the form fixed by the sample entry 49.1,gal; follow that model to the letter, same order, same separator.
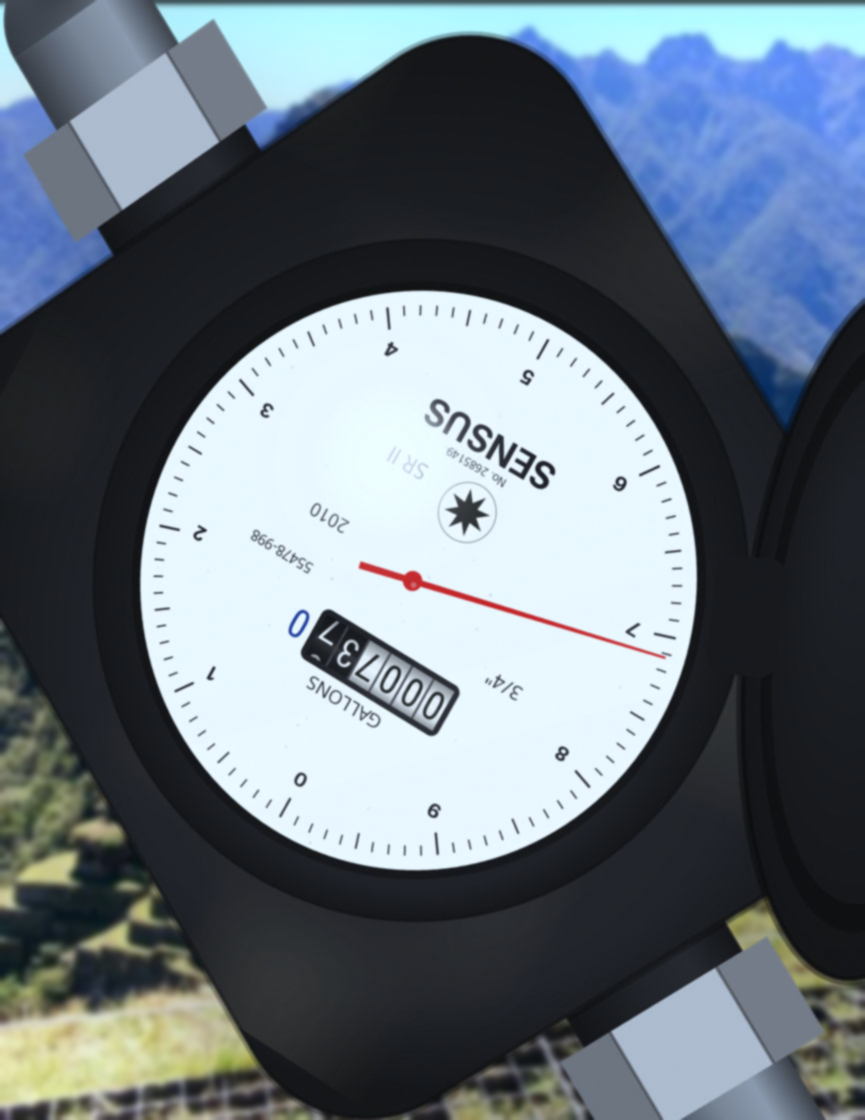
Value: 7367.1,gal
